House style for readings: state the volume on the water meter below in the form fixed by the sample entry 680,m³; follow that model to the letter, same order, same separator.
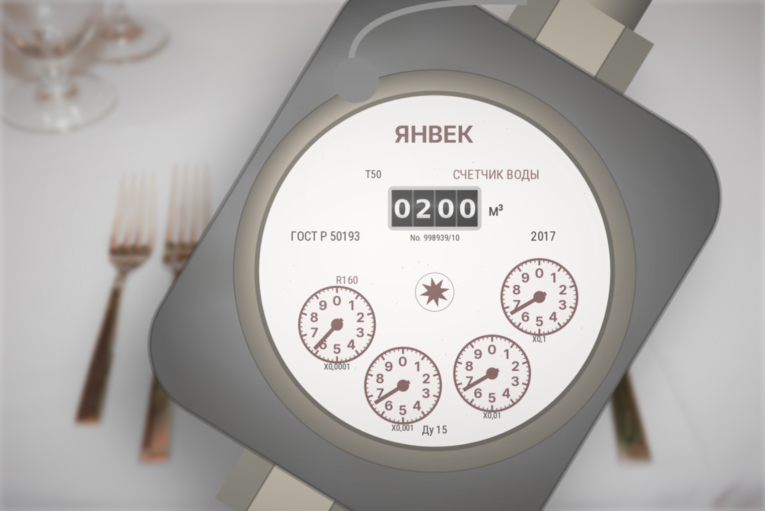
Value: 200.6666,m³
